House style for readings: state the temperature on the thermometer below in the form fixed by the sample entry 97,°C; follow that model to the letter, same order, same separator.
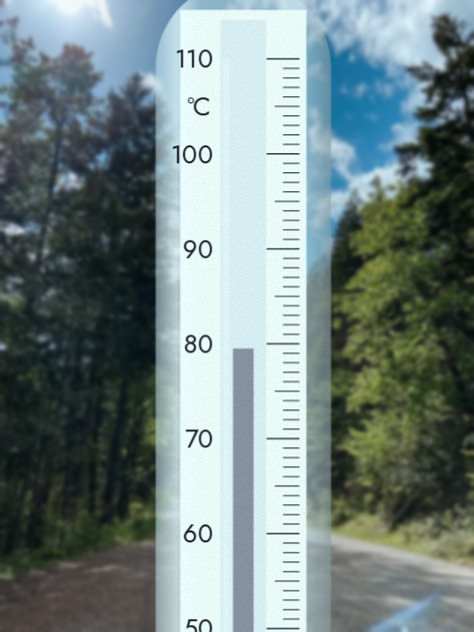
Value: 79.5,°C
